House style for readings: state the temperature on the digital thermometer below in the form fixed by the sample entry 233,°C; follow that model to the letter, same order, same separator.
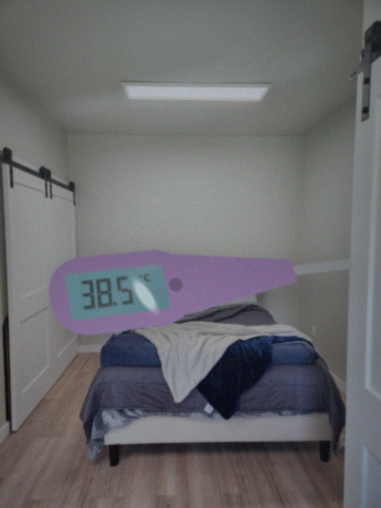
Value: 38.5,°C
